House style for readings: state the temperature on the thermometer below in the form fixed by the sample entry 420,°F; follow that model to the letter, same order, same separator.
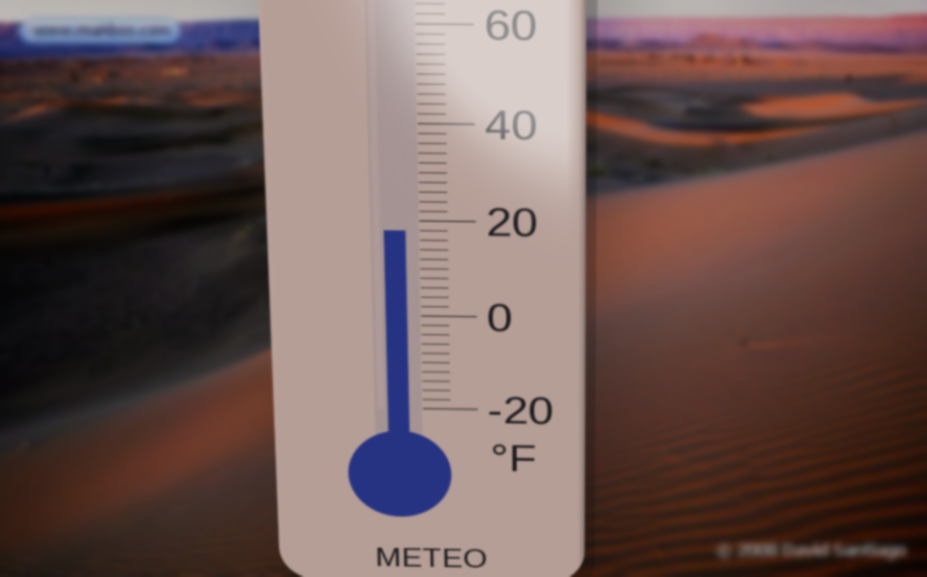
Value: 18,°F
